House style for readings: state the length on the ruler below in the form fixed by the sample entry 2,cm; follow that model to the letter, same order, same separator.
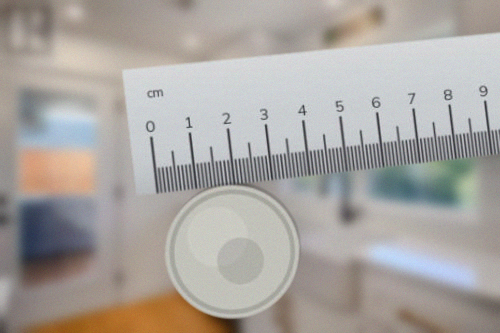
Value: 3.5,cm
